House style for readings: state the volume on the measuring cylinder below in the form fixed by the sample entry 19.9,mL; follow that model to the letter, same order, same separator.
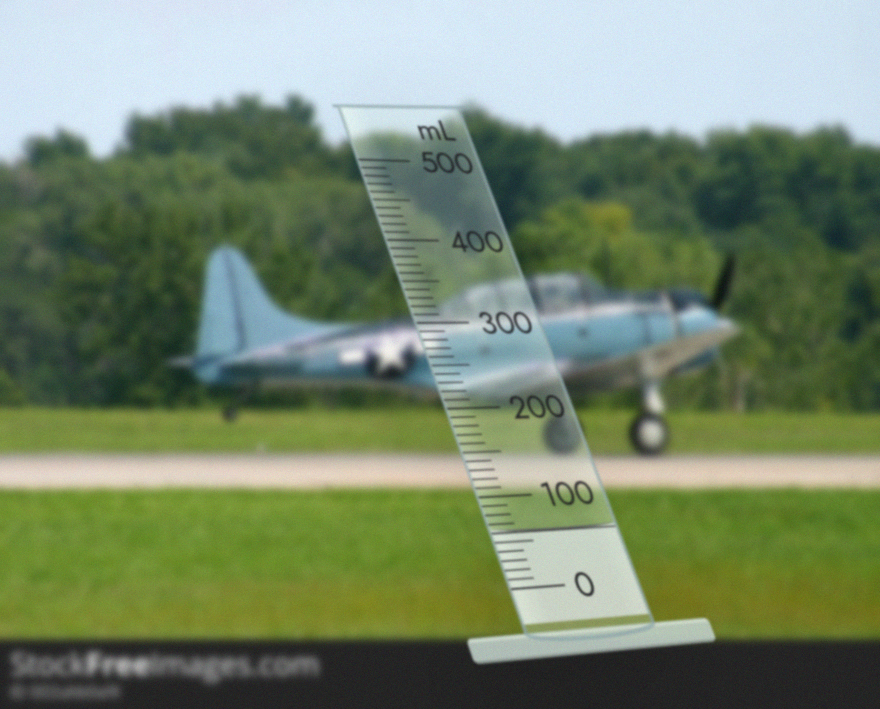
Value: 60,mL
